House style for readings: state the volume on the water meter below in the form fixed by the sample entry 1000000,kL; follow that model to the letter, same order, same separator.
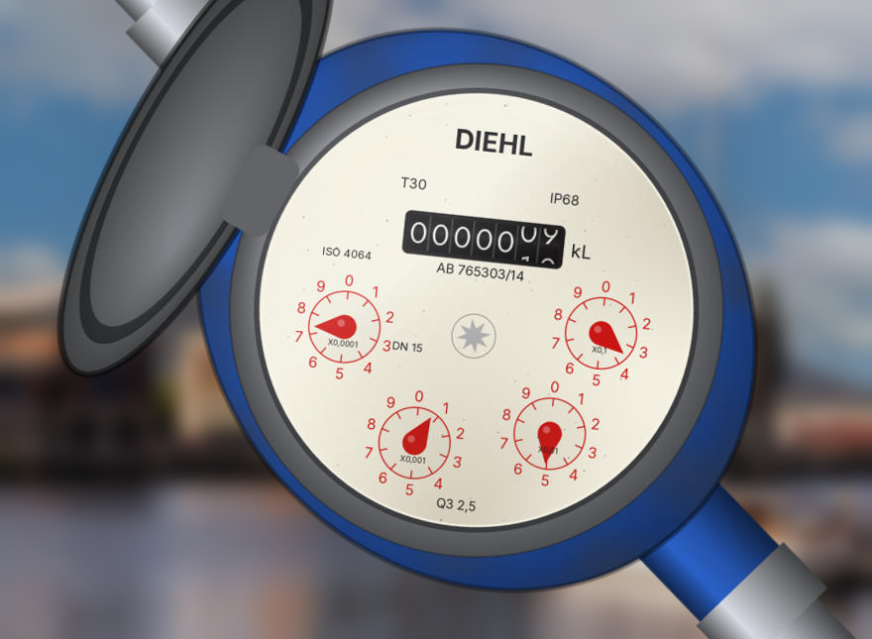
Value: 9.3507,kL
